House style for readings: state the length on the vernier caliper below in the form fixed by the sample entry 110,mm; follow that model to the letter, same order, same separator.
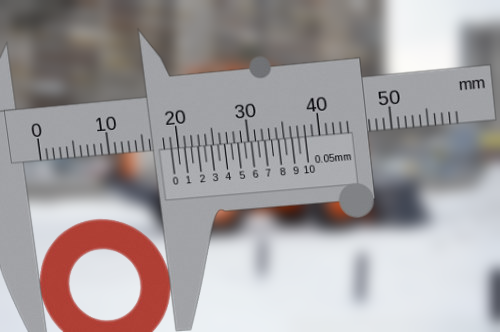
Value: 19.0,mm
